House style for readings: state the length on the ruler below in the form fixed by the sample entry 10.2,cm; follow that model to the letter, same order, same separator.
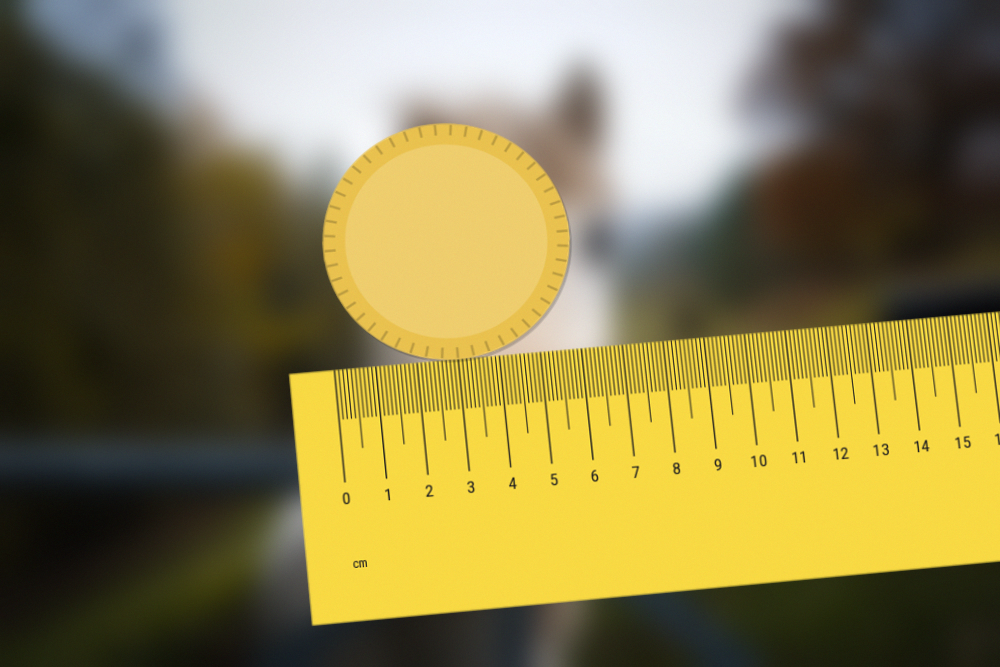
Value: 6,cm
